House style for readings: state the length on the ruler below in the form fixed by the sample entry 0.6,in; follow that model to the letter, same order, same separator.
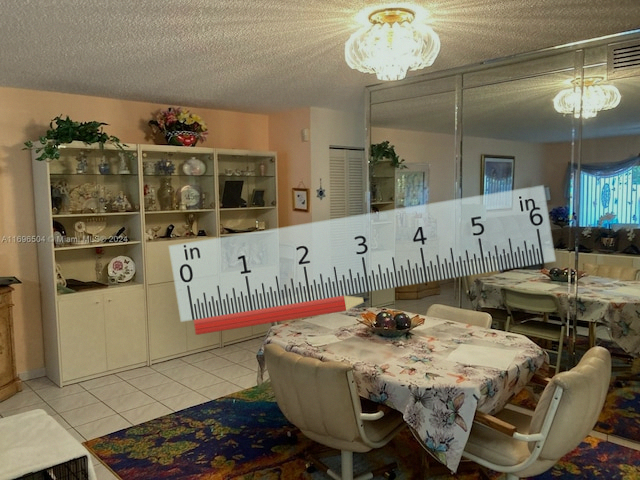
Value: 3,in
